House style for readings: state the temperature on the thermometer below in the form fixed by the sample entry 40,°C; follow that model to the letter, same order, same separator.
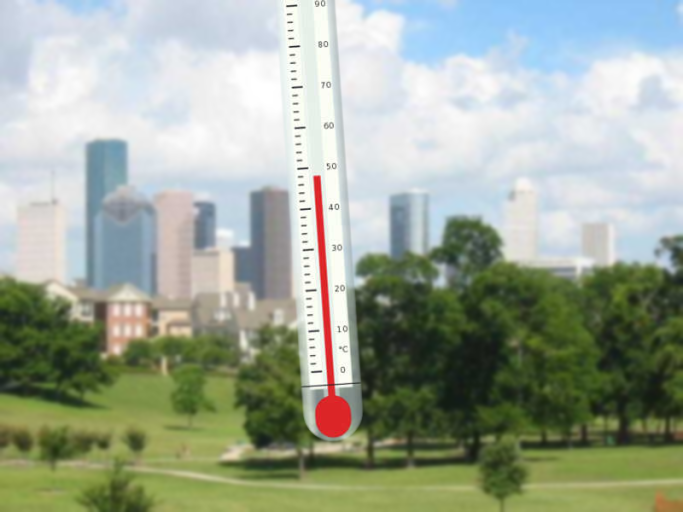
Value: 48,°C
